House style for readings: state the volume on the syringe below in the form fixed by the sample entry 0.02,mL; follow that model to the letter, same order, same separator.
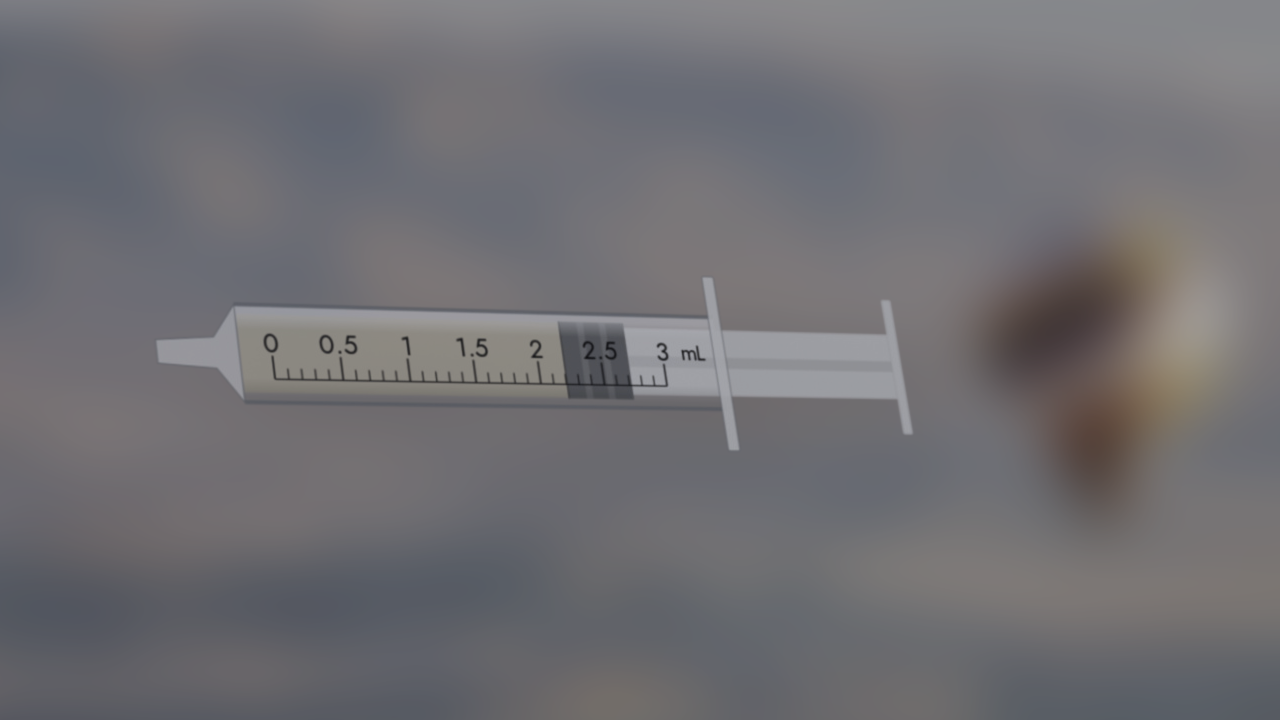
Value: 2.2,mL
